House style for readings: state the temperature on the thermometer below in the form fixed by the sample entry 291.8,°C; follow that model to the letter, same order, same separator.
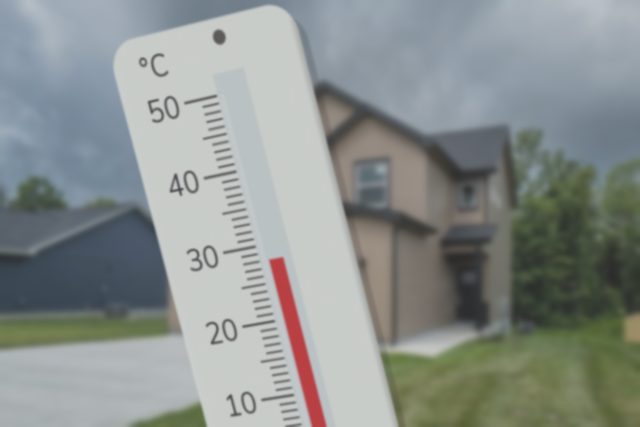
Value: 28,°C
